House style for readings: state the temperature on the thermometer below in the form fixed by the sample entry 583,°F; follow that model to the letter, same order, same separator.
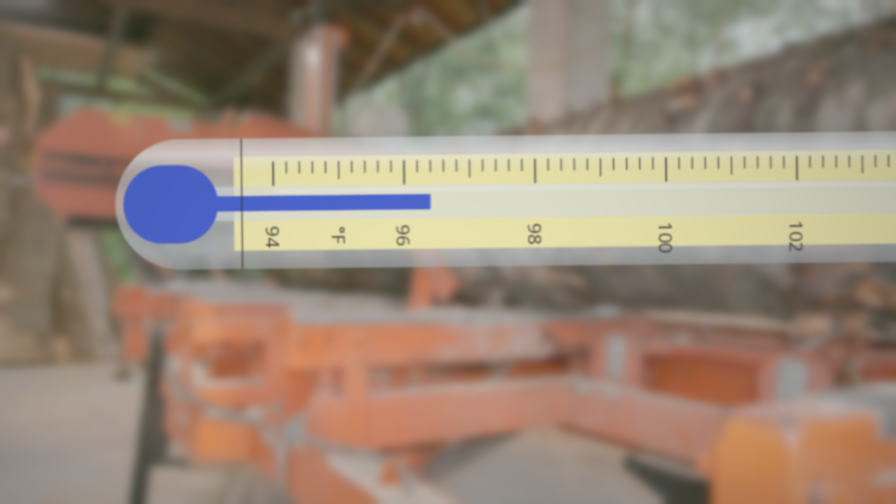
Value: 96.4,°F
